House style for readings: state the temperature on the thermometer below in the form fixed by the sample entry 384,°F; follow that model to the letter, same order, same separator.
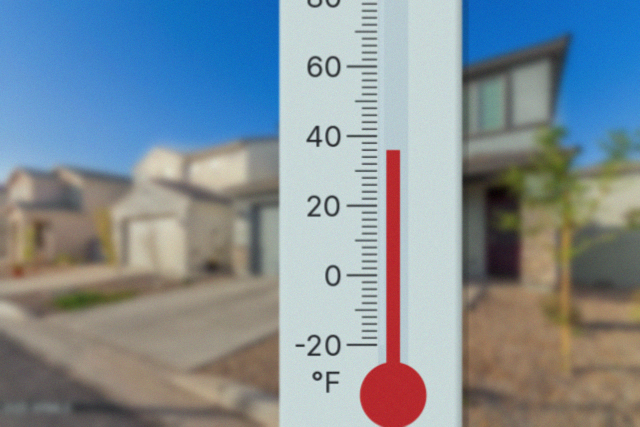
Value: 36,°F
